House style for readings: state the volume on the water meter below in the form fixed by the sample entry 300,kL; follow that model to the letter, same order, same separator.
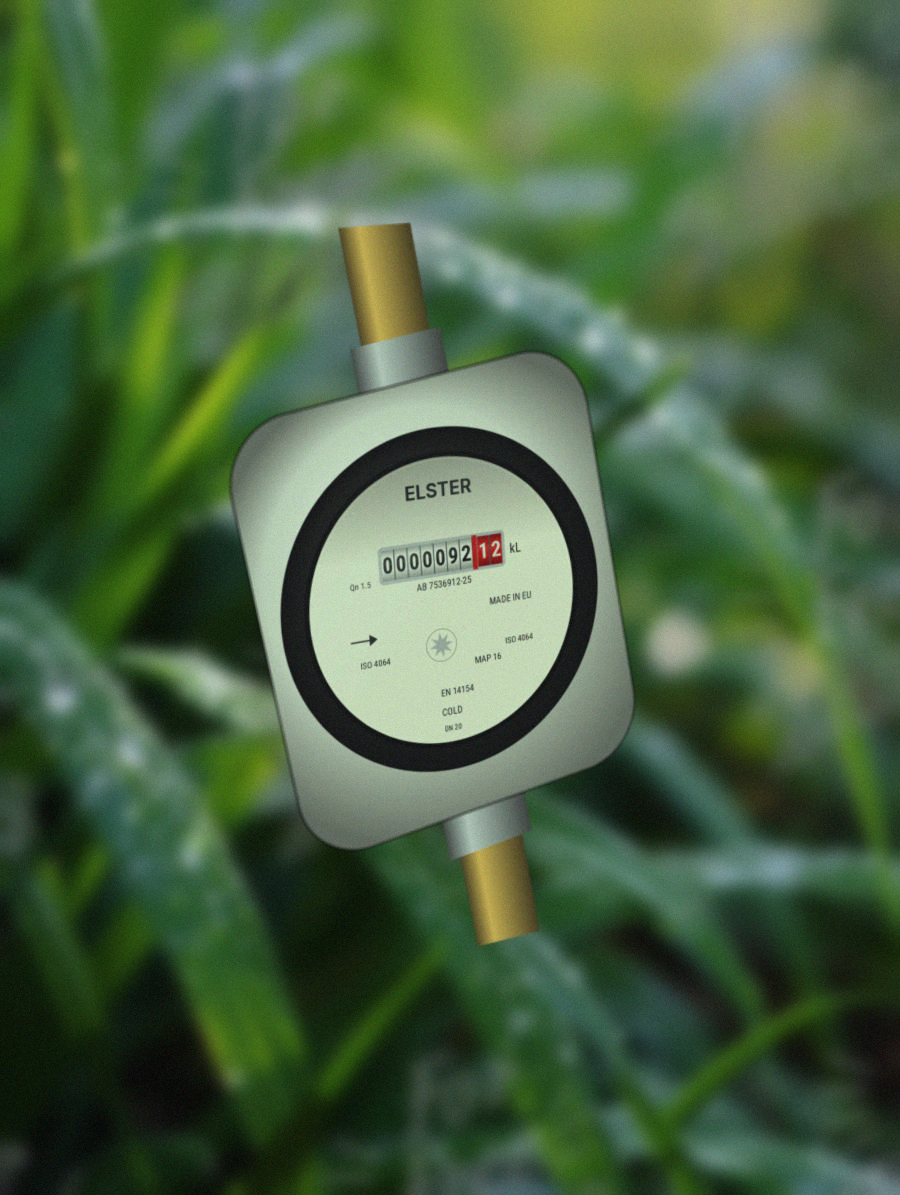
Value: 92.12,kL
